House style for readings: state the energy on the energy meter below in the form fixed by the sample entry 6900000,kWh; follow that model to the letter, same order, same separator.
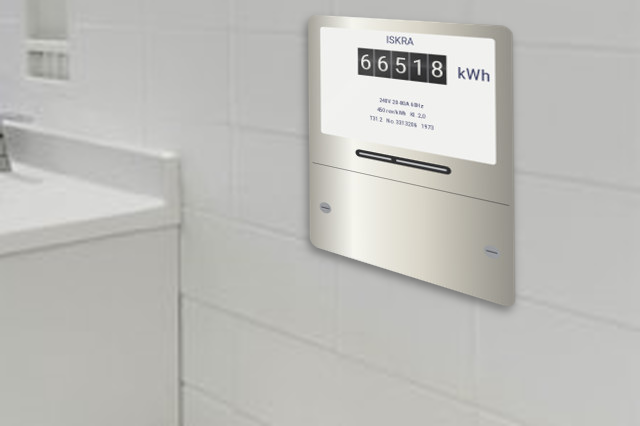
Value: 66518,kWh
